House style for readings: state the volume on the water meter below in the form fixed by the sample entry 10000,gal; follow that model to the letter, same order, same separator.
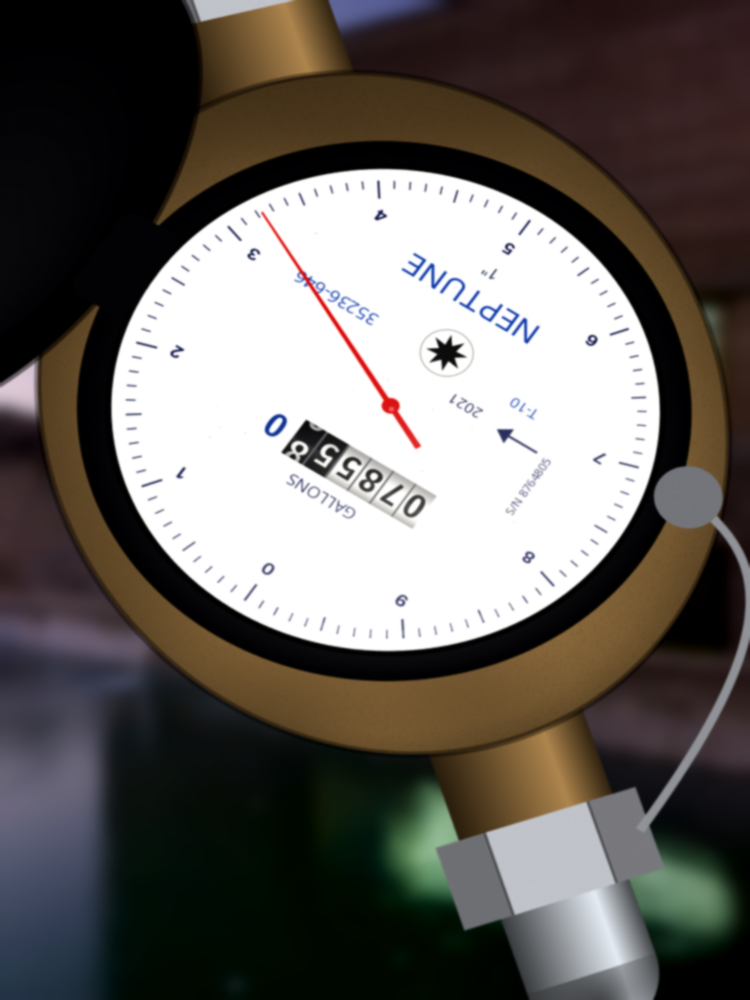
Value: 785583.2,gal
